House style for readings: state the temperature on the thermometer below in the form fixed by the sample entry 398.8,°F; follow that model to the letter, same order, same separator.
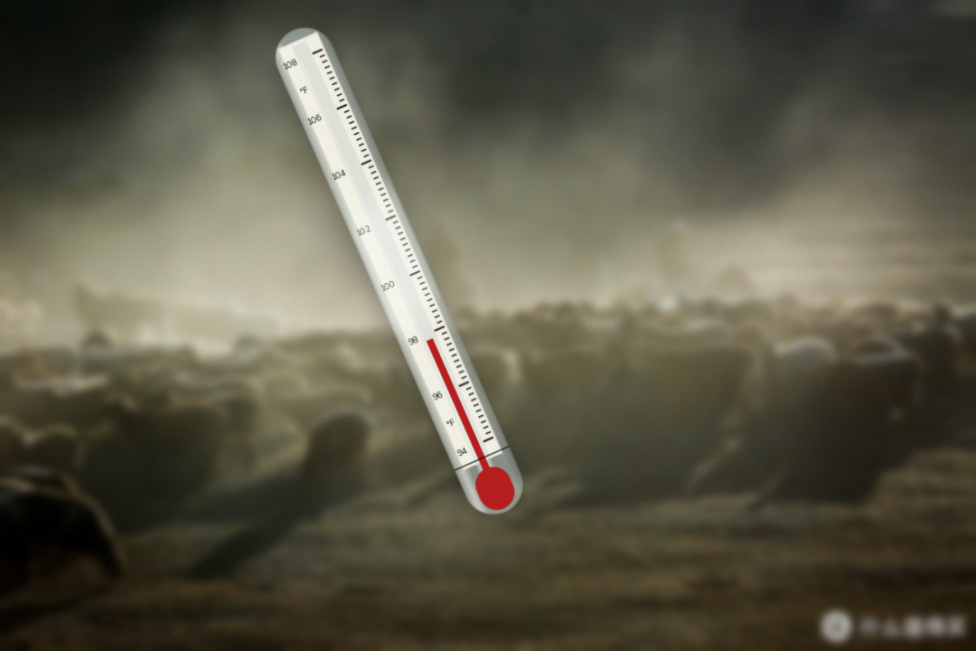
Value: 97.8,°F
